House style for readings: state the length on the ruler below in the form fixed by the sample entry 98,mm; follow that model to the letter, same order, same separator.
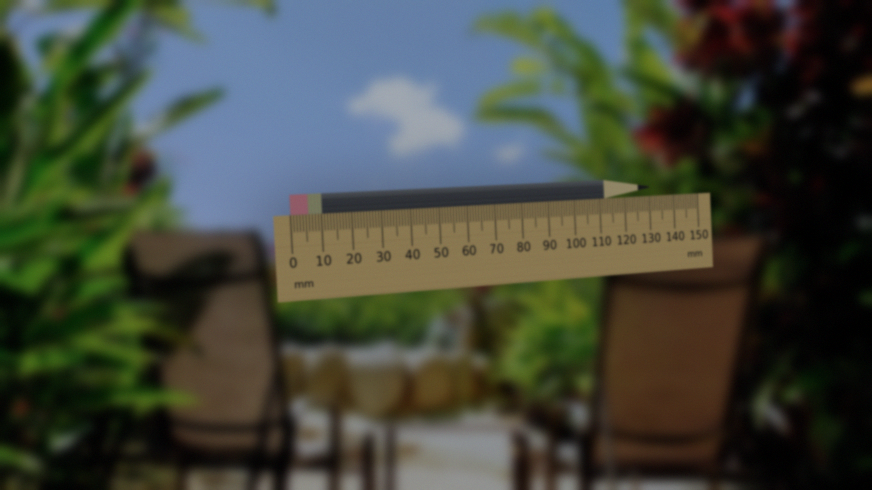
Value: 130,mm
